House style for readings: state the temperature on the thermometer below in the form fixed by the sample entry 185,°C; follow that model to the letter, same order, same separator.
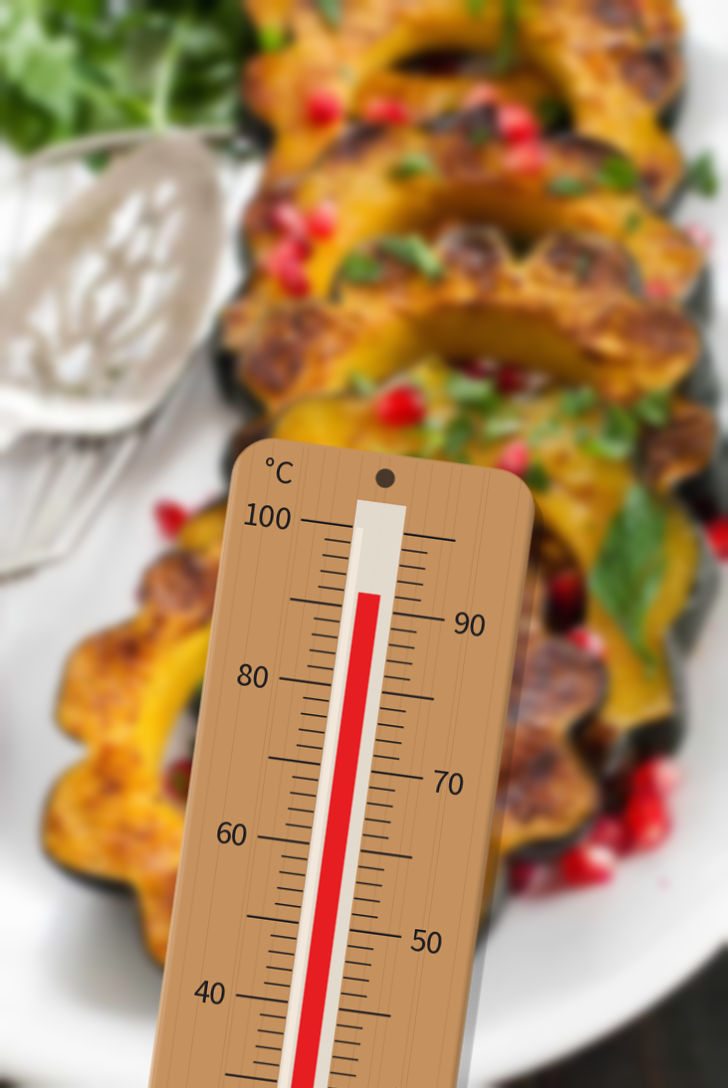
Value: 92,°C
